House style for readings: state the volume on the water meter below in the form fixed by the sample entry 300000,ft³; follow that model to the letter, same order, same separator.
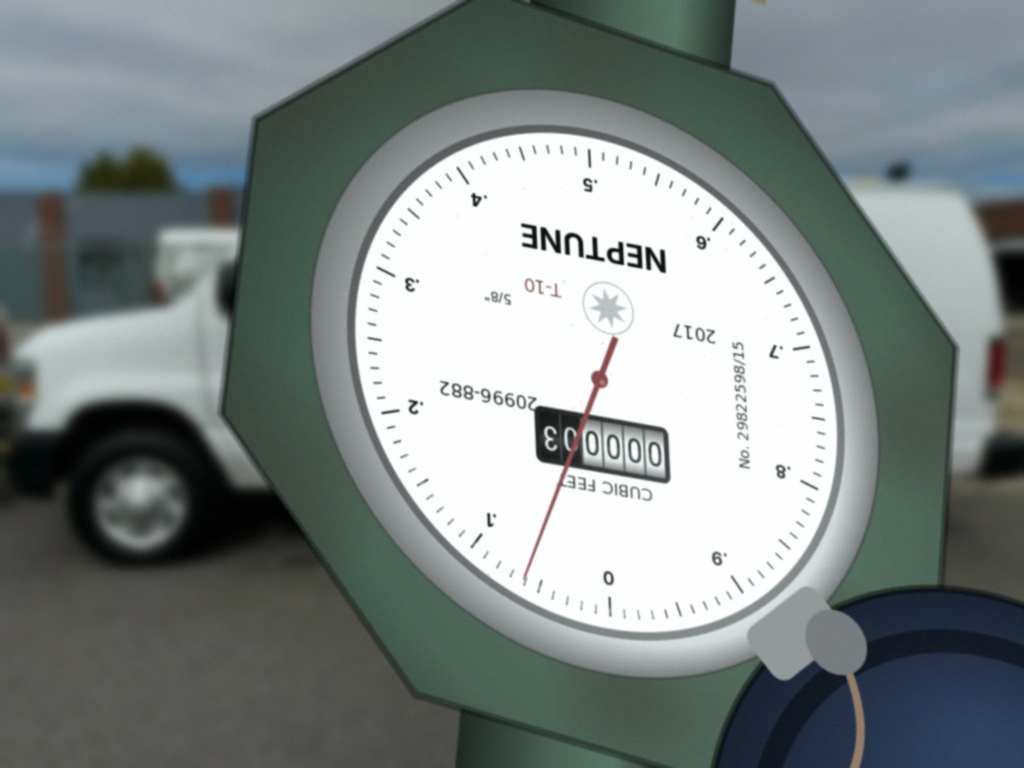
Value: 3.06,ft³
